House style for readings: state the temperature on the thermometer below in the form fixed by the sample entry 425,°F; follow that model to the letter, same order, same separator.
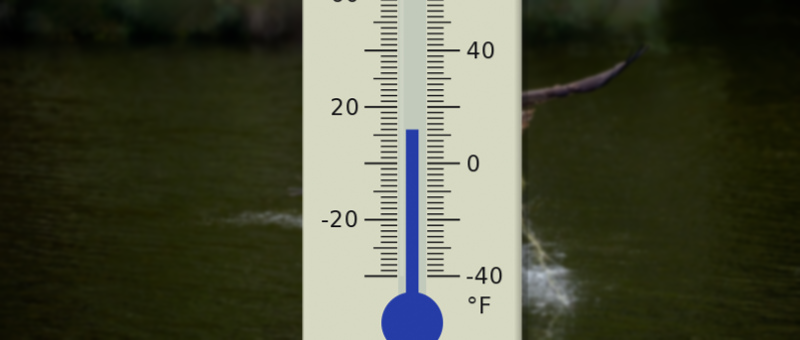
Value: 12,°F
